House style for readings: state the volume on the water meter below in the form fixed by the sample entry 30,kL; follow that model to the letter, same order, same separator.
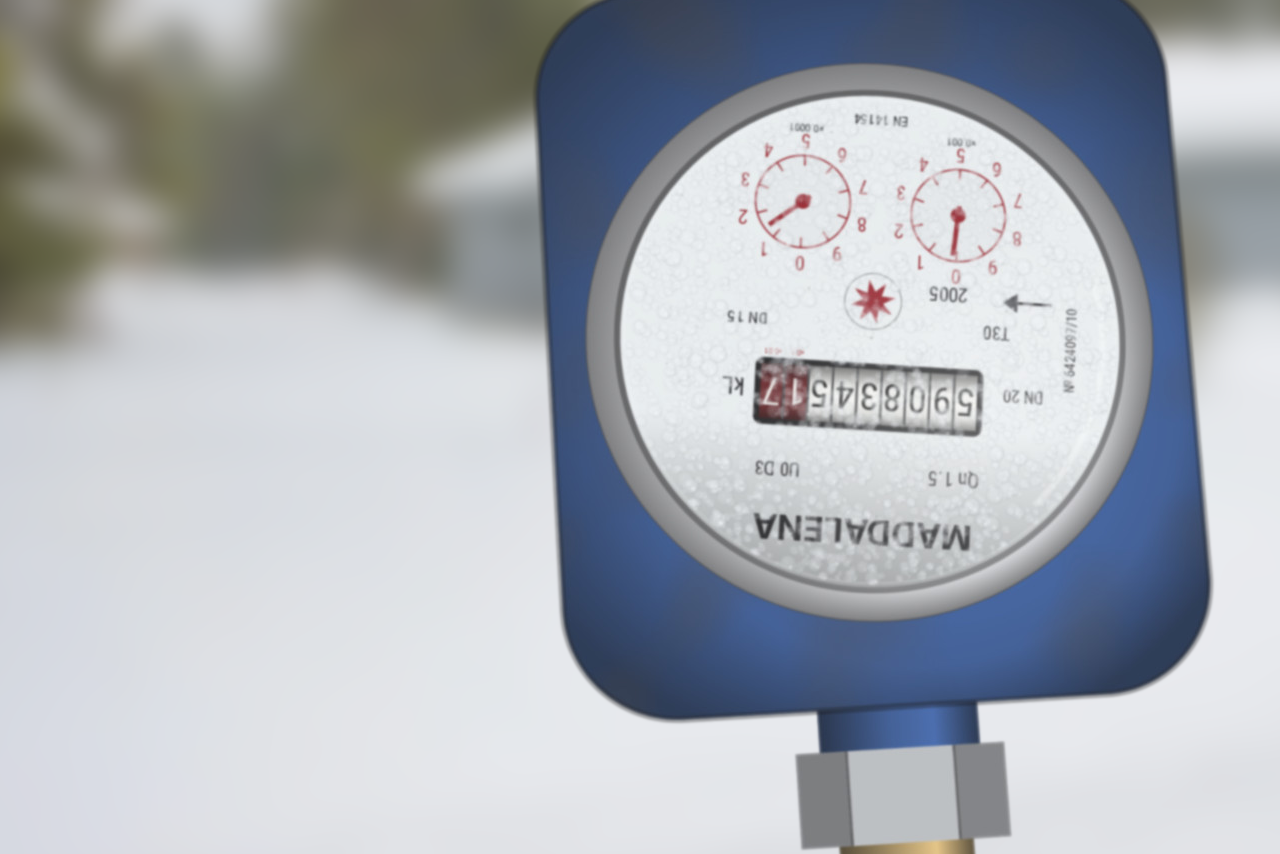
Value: 5908345.1701,kL
